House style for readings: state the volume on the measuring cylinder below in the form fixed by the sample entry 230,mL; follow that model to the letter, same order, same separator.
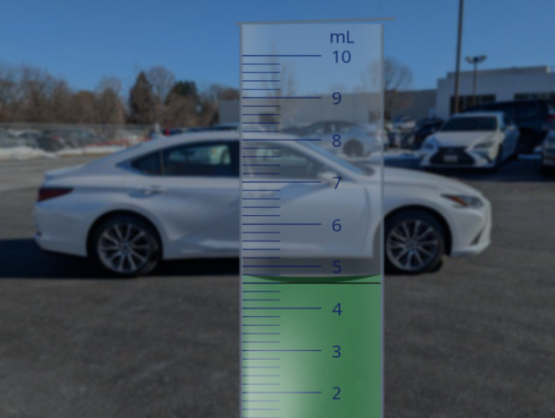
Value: 4.6,mL
